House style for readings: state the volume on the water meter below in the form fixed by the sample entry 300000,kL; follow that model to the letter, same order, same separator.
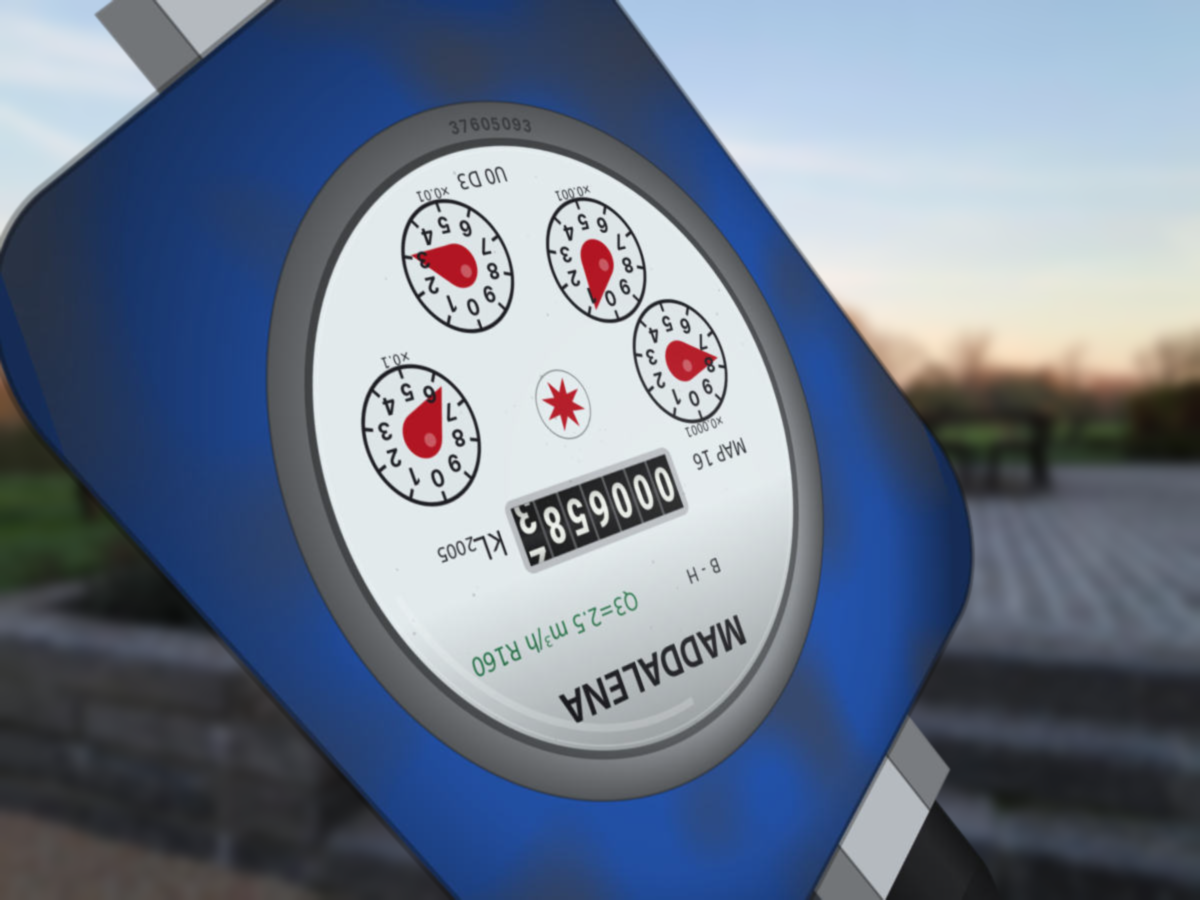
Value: 6582.6307,kL
